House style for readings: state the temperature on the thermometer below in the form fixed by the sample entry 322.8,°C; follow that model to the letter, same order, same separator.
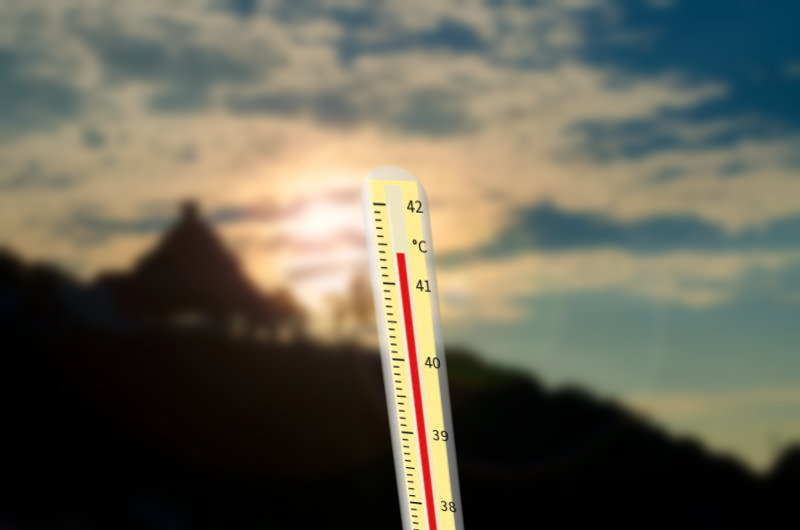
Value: 41.4,°C
